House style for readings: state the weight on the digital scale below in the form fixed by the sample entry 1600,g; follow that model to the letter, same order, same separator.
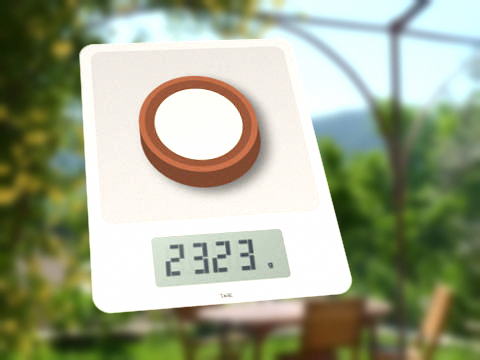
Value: 2323,g
